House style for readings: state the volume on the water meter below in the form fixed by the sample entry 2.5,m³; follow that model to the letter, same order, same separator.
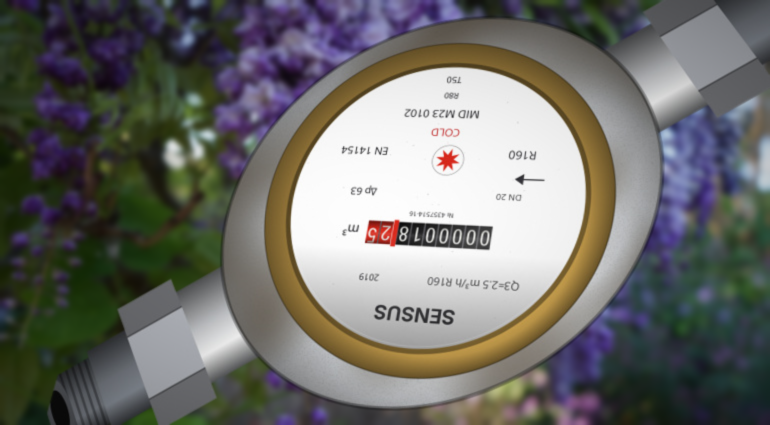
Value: 18.25,m³
